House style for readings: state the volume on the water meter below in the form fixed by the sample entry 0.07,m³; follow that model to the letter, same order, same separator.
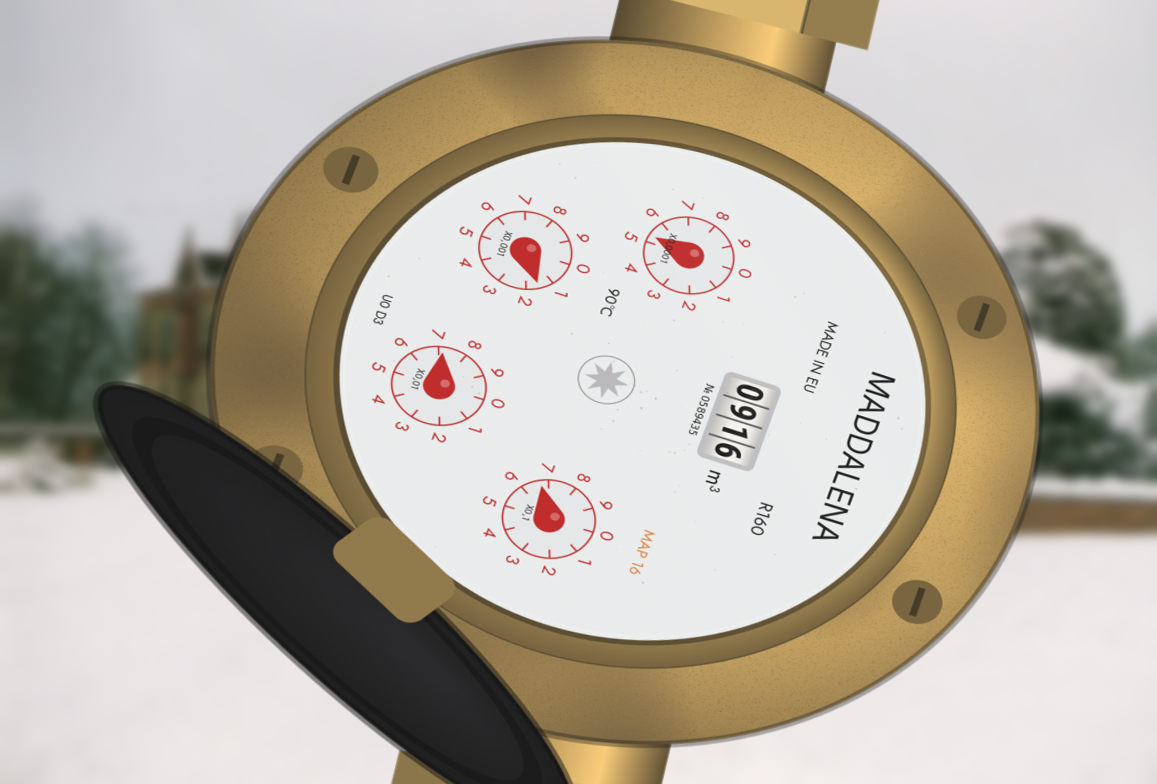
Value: 916.6715,m³
